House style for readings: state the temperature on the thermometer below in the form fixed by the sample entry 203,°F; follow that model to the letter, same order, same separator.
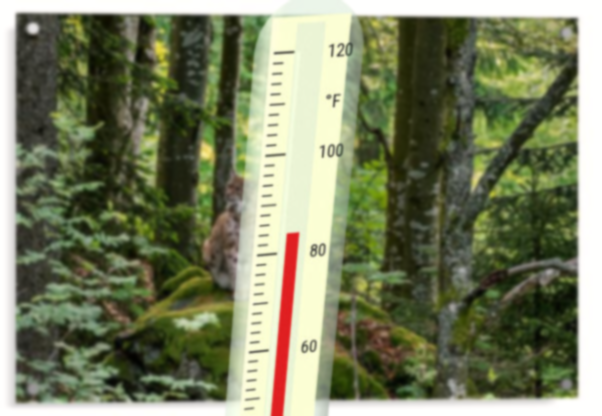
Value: 84,°F
